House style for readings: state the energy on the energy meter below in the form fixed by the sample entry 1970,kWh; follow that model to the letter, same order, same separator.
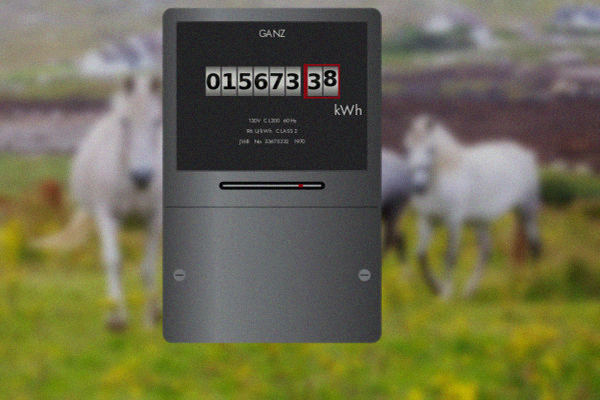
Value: 15673.38,kWh
